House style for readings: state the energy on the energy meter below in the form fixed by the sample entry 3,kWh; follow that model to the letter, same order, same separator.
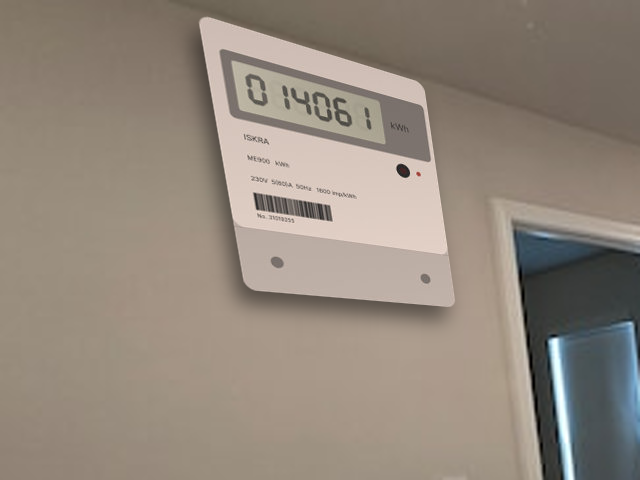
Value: 14061,kWh
